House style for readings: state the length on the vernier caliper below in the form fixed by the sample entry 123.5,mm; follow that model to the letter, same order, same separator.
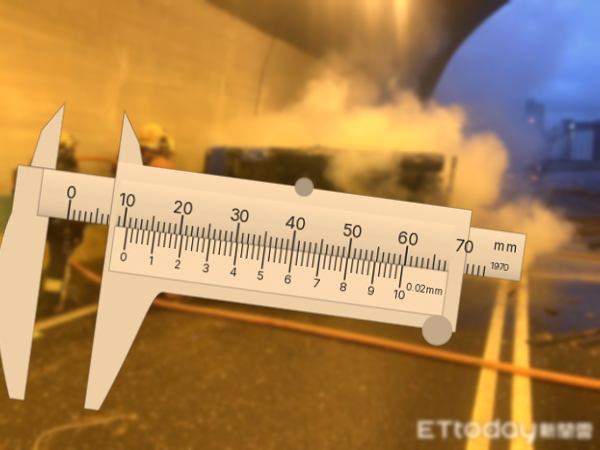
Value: 10.6,mm
